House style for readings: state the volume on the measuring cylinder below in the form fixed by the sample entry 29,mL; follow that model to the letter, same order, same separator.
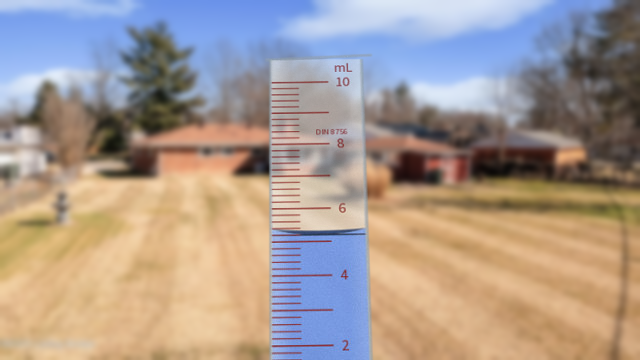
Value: 5.2,mL
